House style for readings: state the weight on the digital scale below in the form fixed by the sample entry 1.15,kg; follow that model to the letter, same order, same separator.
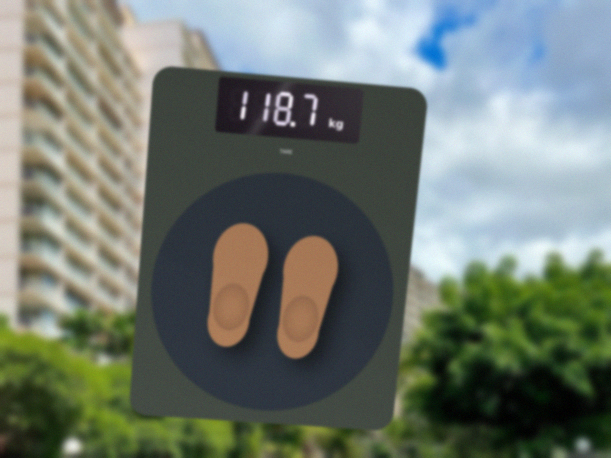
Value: 118.7,kg
